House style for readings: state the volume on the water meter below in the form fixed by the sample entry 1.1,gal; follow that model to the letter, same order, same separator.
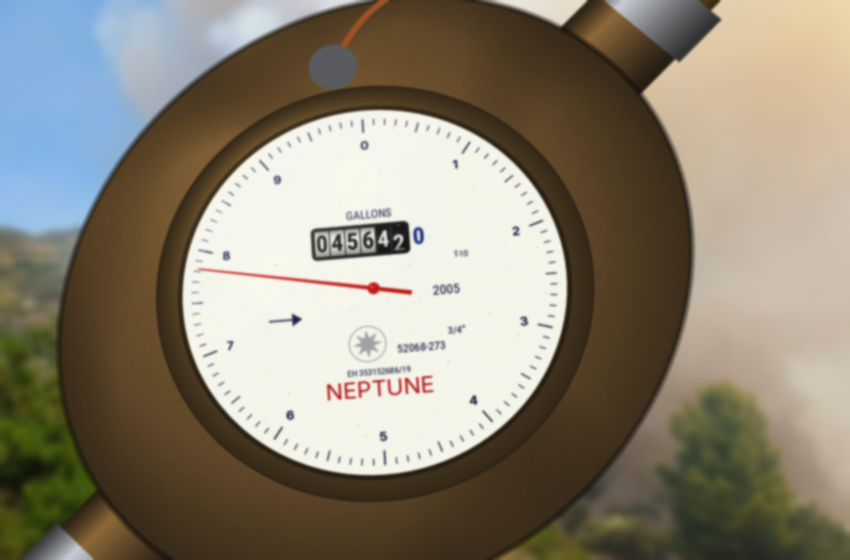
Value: 456417.8,gal
